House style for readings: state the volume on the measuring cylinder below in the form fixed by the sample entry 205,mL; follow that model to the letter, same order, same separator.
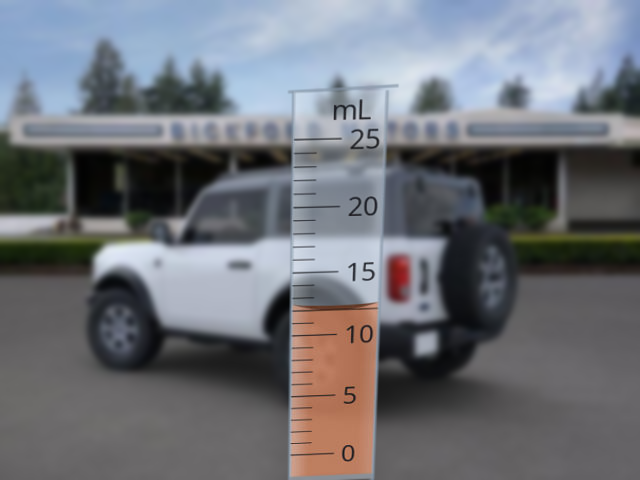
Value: 12,mL
